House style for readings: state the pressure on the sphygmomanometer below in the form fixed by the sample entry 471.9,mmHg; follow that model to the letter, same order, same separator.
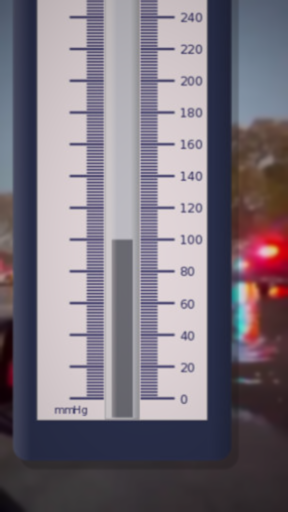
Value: 100,mmHg
